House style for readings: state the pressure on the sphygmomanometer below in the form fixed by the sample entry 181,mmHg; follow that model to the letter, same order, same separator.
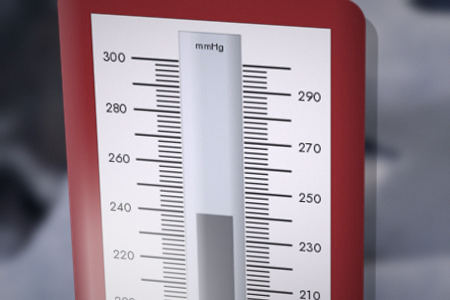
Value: 240,mmHg
